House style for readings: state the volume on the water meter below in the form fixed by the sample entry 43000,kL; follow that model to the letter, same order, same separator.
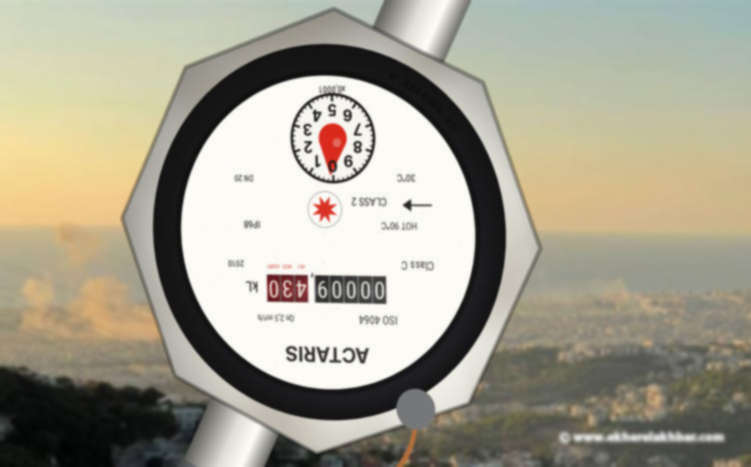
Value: 9.4300,kL
